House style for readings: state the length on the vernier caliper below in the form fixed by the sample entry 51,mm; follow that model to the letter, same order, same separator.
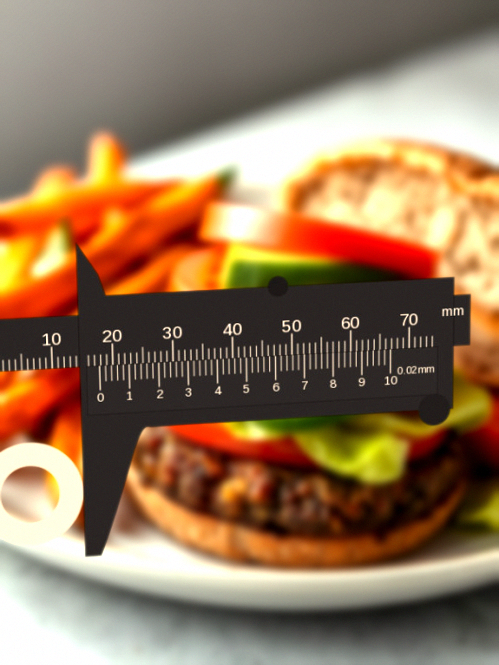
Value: 17.8,mm
